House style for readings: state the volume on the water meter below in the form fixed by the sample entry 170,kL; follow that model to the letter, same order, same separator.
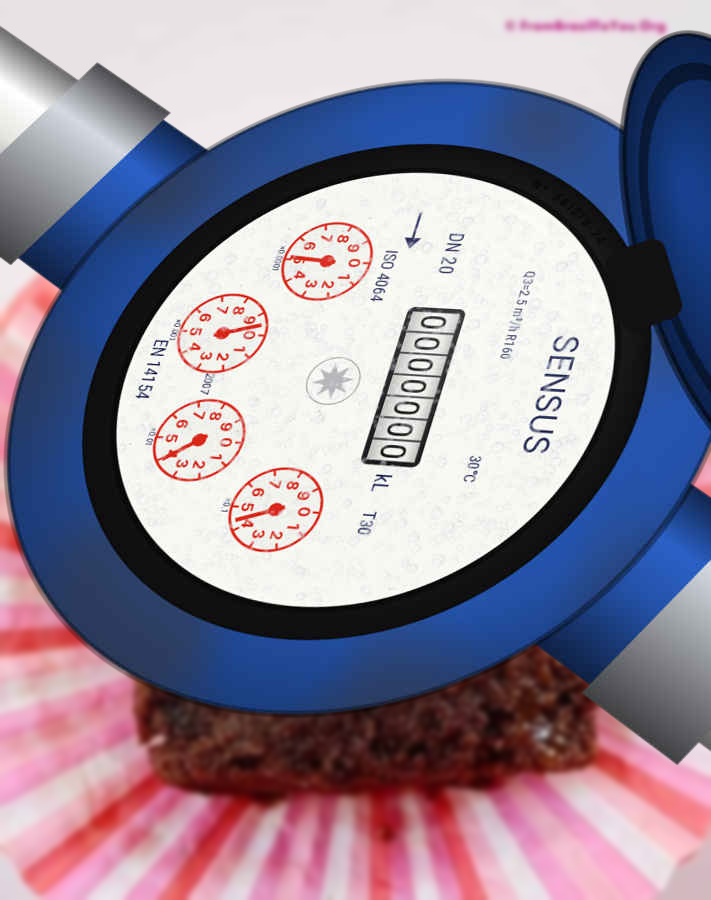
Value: 0.4395,kL
